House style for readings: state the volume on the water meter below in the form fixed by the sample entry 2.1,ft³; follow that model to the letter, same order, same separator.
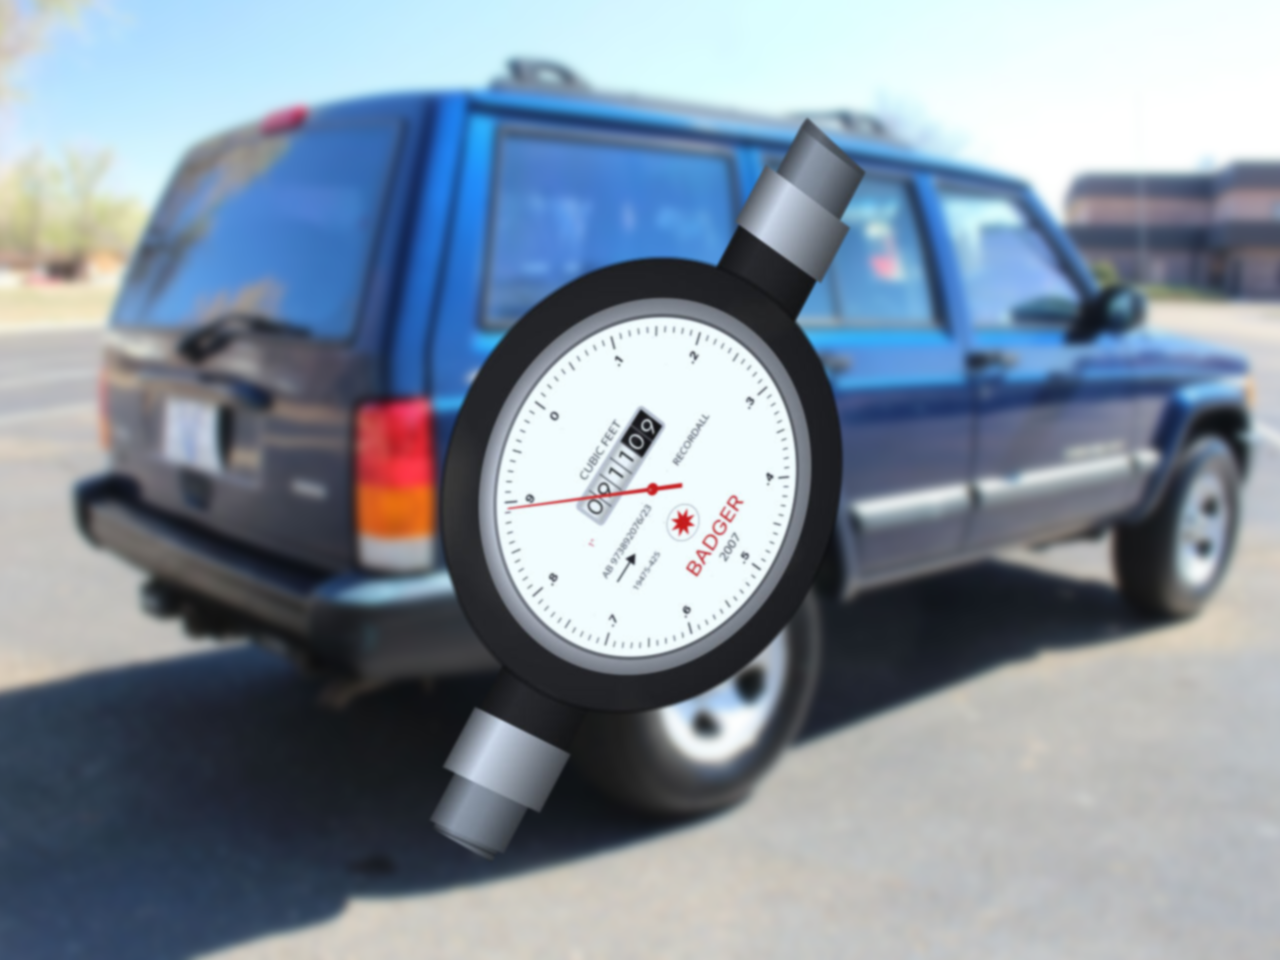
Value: 91108.89,ft³
